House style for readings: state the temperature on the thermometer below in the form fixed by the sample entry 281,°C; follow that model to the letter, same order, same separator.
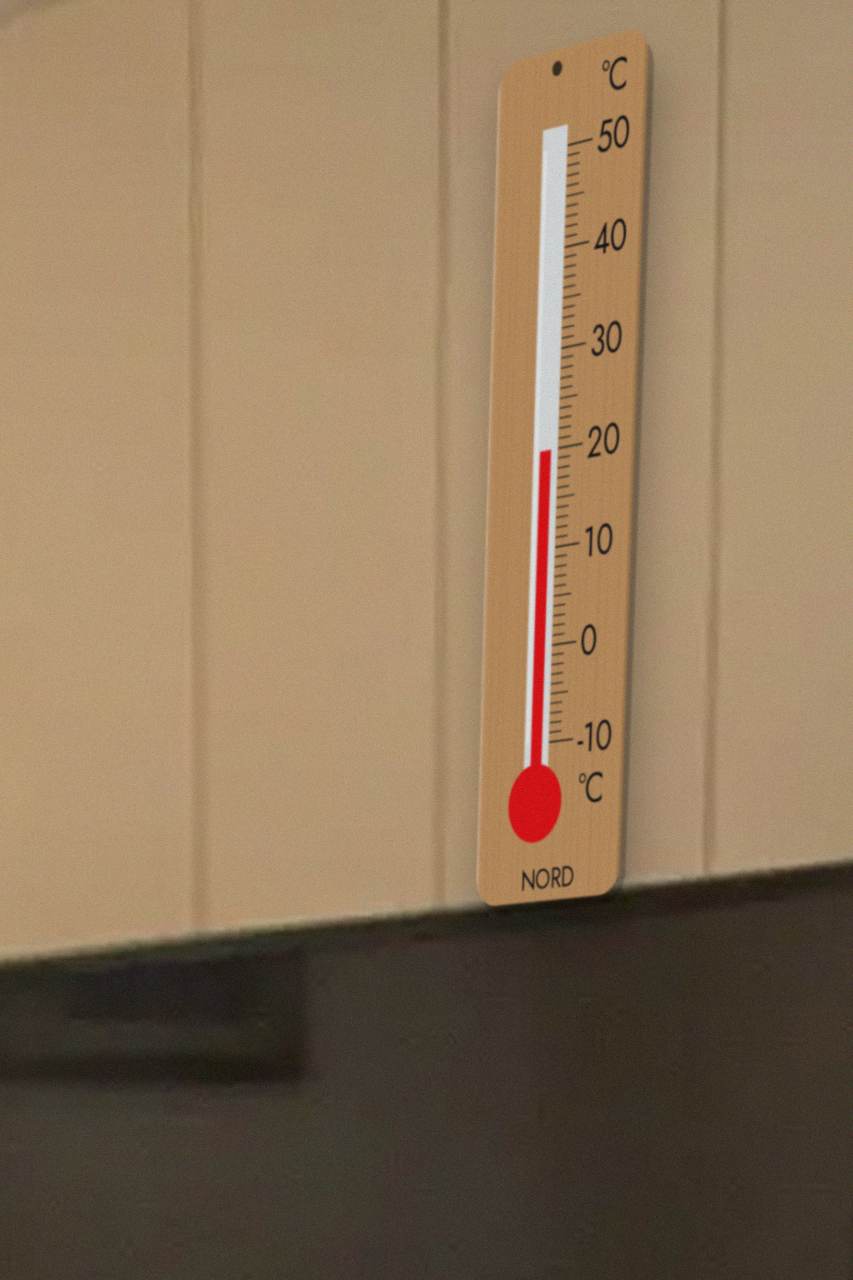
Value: 20,°C
